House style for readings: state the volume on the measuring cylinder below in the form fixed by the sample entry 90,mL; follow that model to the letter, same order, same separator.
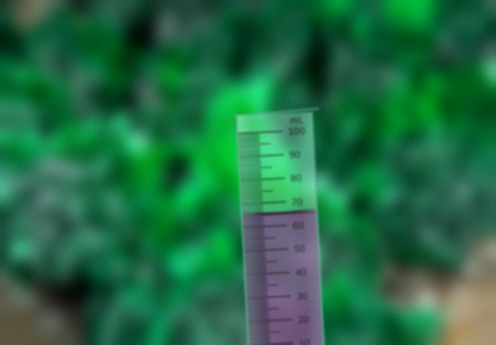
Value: 65,mL
